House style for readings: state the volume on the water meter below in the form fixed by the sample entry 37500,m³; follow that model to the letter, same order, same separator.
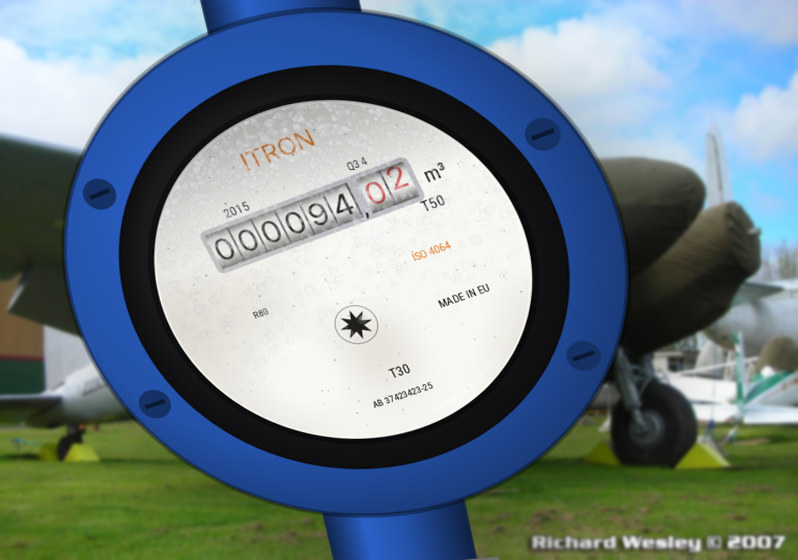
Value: 94.02,m³
